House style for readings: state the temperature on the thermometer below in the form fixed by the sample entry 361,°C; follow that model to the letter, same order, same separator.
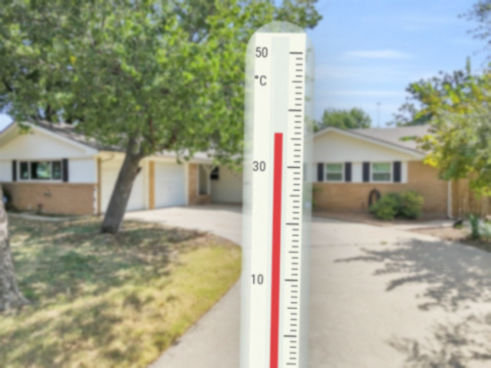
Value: 36,°C
